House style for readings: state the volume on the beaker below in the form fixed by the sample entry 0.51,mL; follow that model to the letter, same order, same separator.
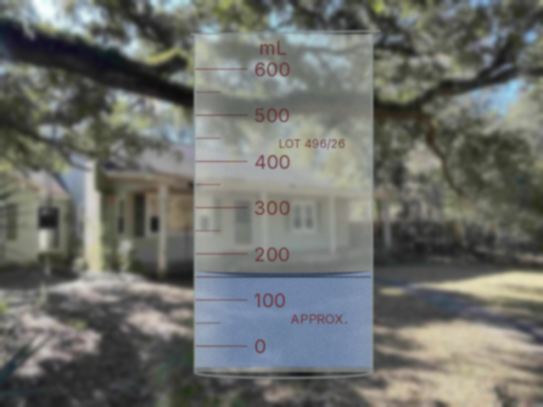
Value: 150,mL
